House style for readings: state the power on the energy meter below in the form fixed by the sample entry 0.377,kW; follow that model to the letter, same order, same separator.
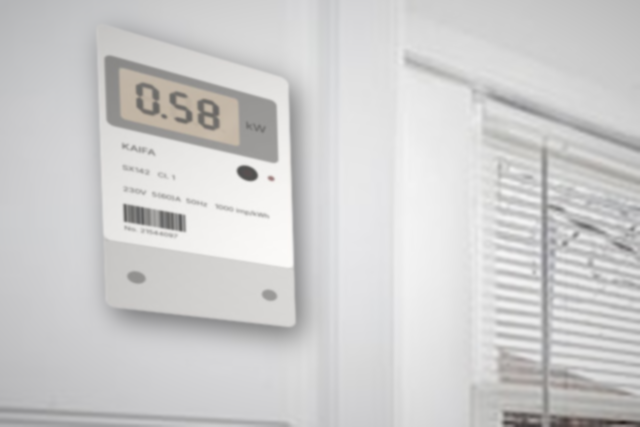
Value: 0.58,kW
